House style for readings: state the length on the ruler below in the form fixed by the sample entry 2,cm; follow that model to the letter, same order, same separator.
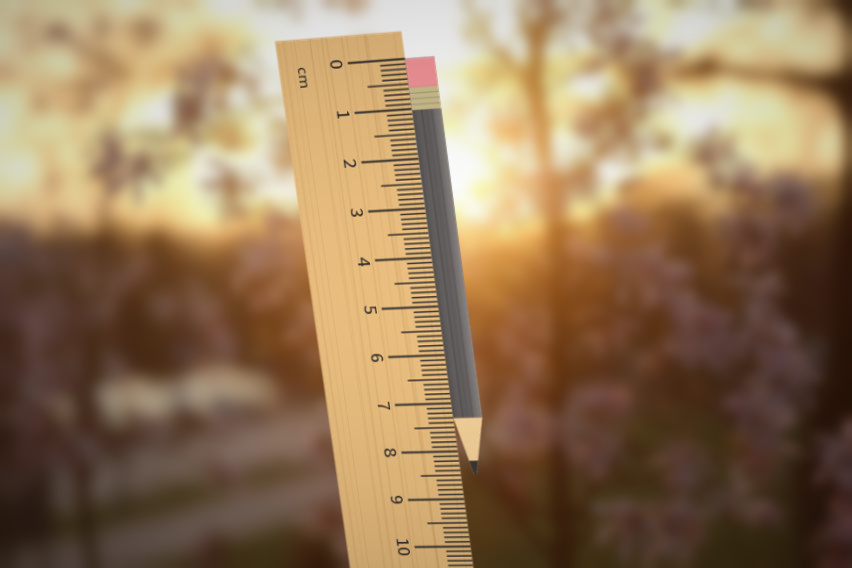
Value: 8.5,cm
